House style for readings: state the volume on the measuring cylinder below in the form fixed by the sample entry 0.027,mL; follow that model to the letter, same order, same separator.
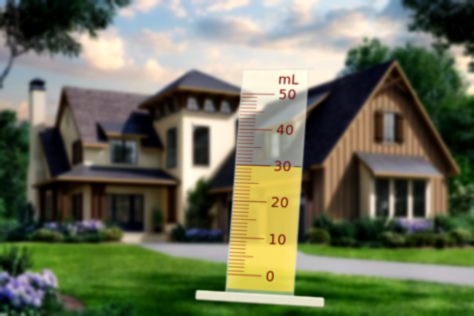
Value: 30,mL
